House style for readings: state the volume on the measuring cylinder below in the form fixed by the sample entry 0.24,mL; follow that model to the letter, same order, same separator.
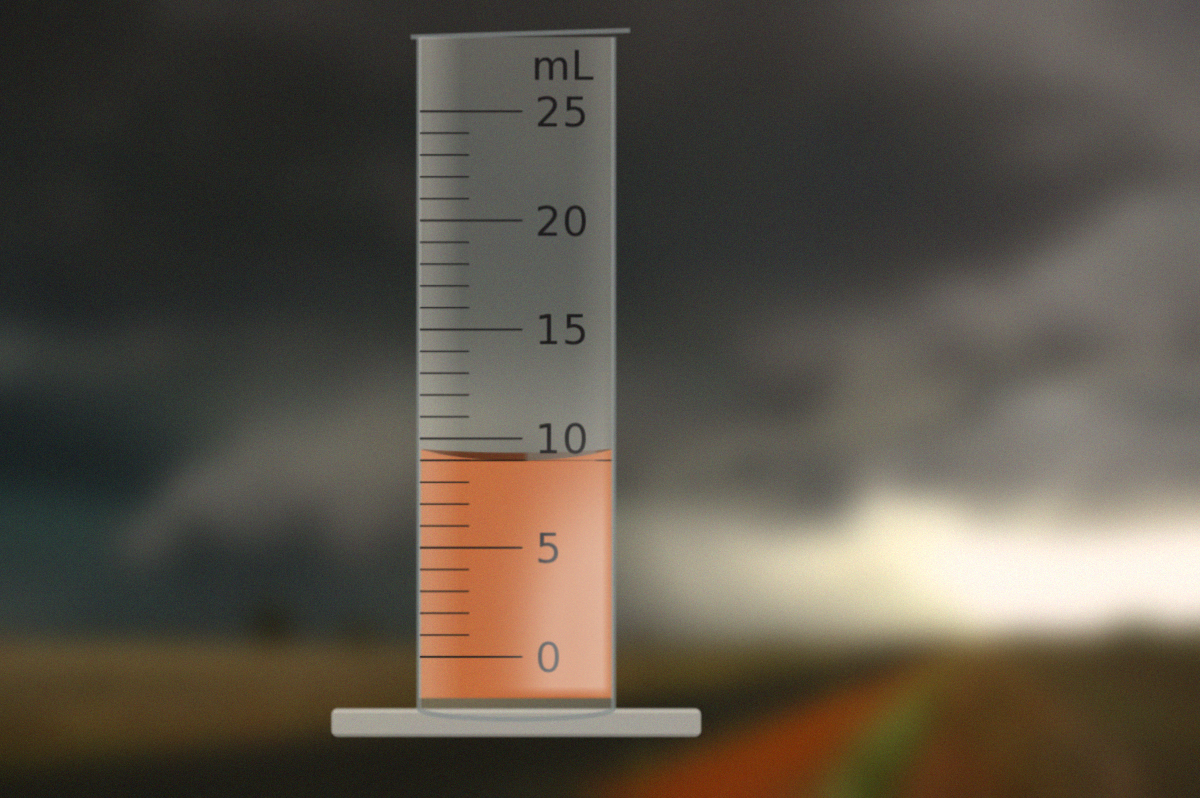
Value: 9,mL
